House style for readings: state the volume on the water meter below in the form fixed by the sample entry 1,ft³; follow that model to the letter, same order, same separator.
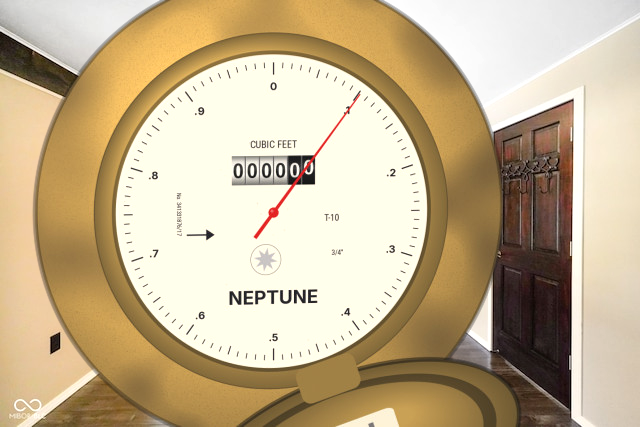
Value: 0.10,ft³
